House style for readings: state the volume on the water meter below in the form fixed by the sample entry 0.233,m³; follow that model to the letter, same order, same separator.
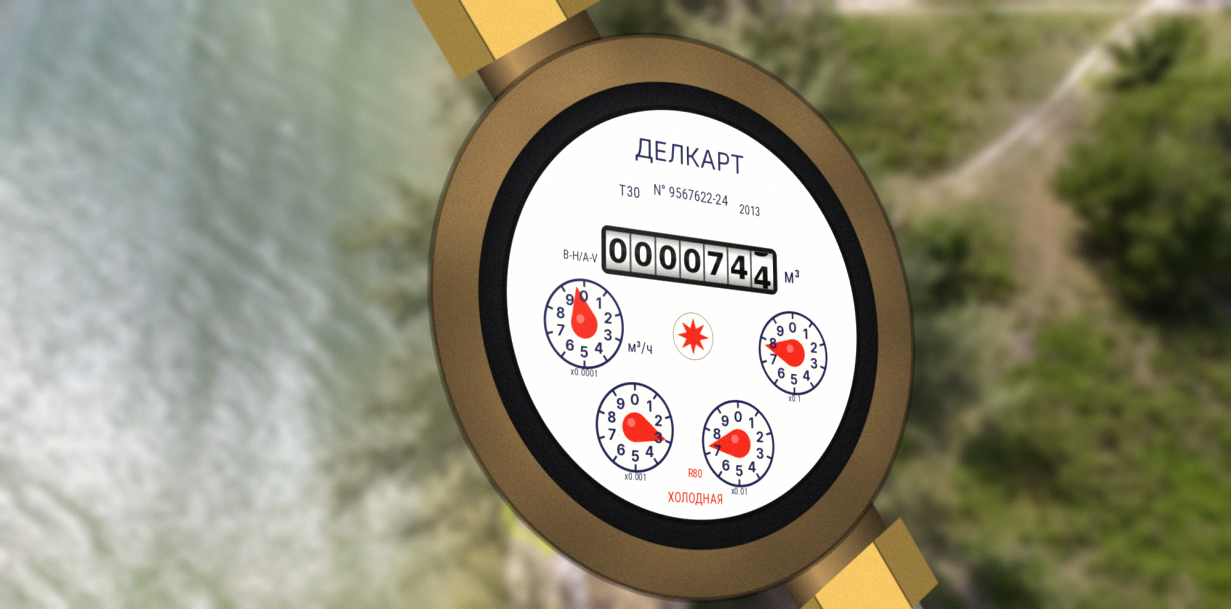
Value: 743.7729,m³
